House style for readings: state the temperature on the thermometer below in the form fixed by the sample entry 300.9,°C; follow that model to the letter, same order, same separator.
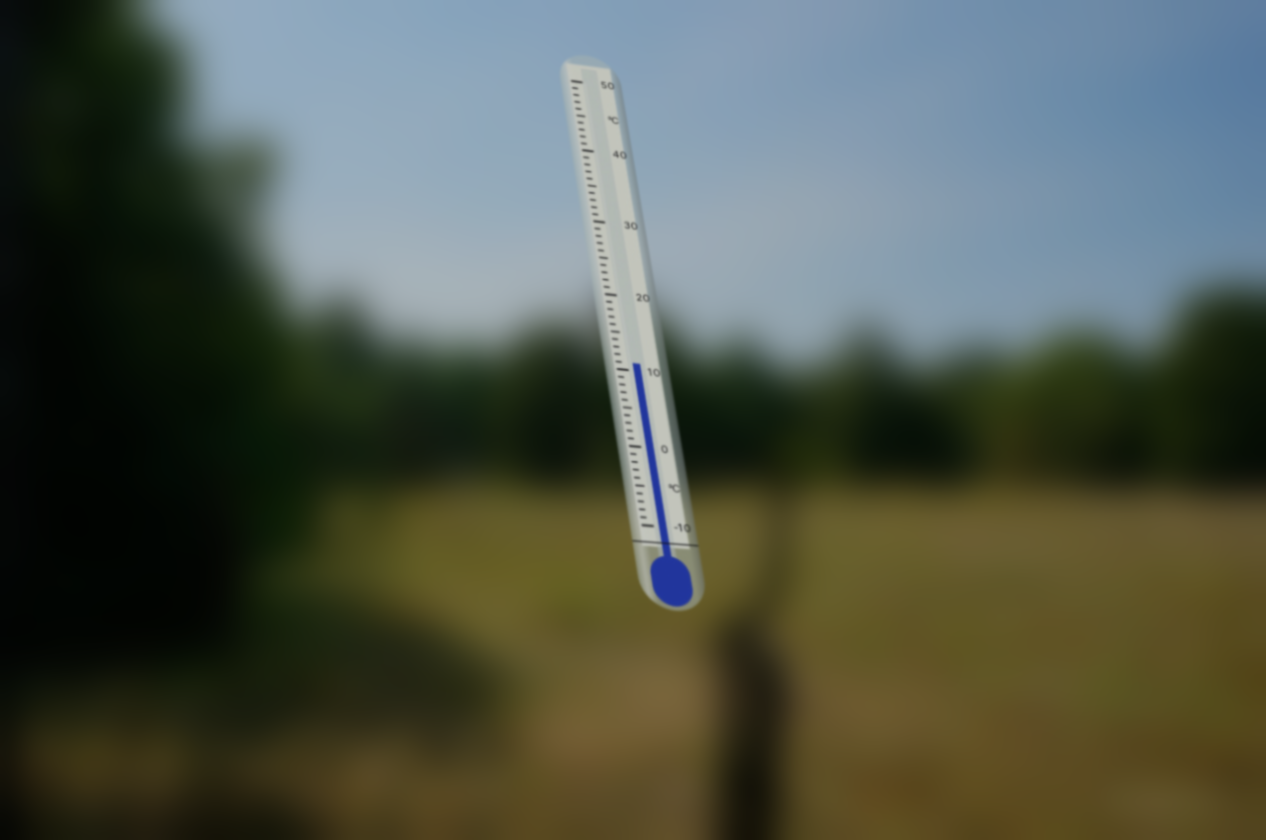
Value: 11,°C
